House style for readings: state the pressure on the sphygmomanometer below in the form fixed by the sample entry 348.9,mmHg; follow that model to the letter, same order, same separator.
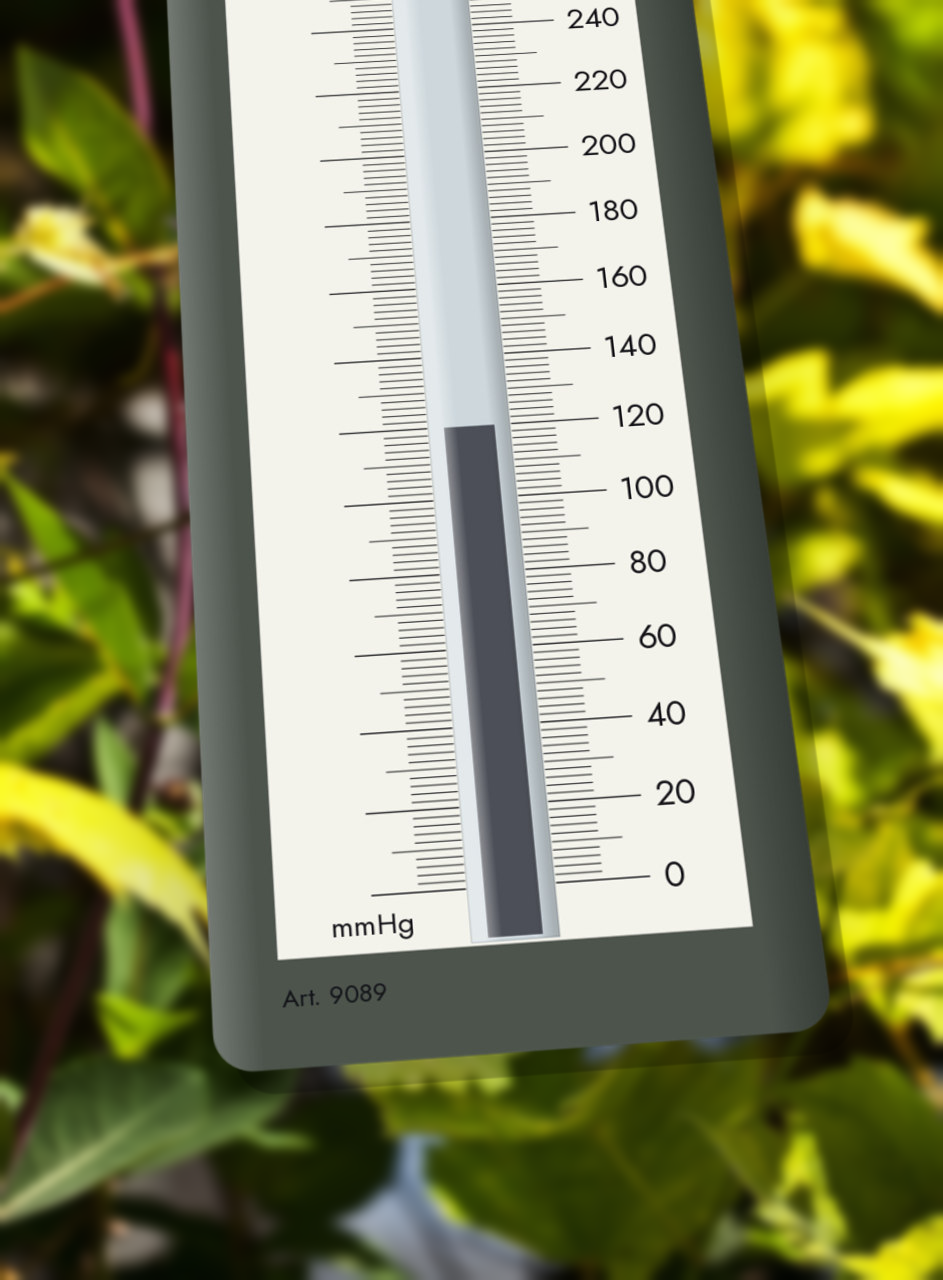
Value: 120,mmHg
